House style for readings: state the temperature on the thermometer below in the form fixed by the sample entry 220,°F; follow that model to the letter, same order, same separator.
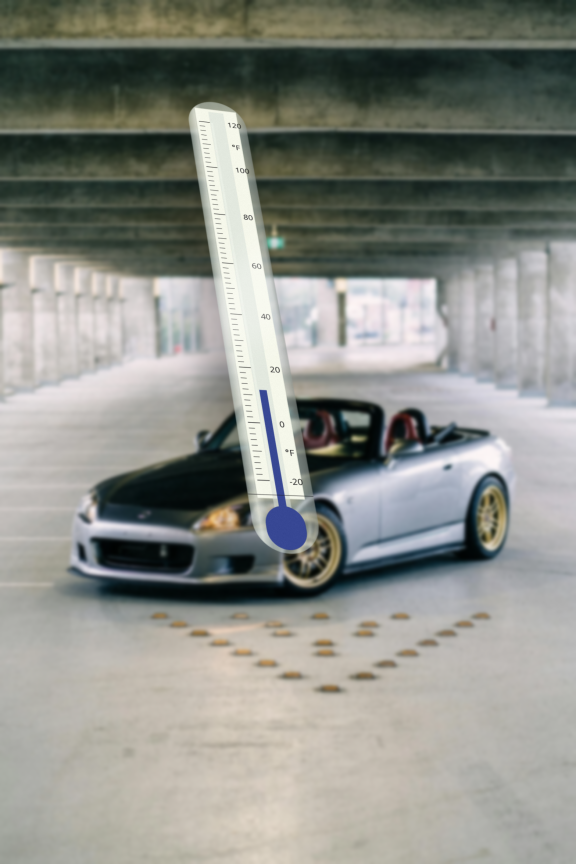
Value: 12,°F
